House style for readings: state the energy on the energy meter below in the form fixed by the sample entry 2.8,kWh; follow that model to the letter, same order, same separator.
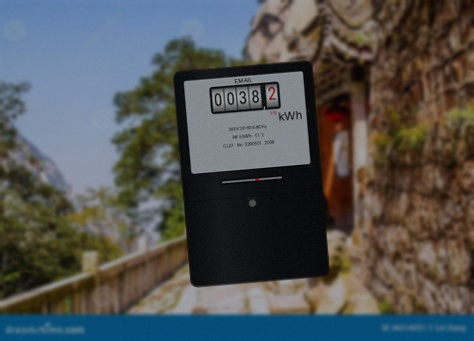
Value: 38.2,kWh
